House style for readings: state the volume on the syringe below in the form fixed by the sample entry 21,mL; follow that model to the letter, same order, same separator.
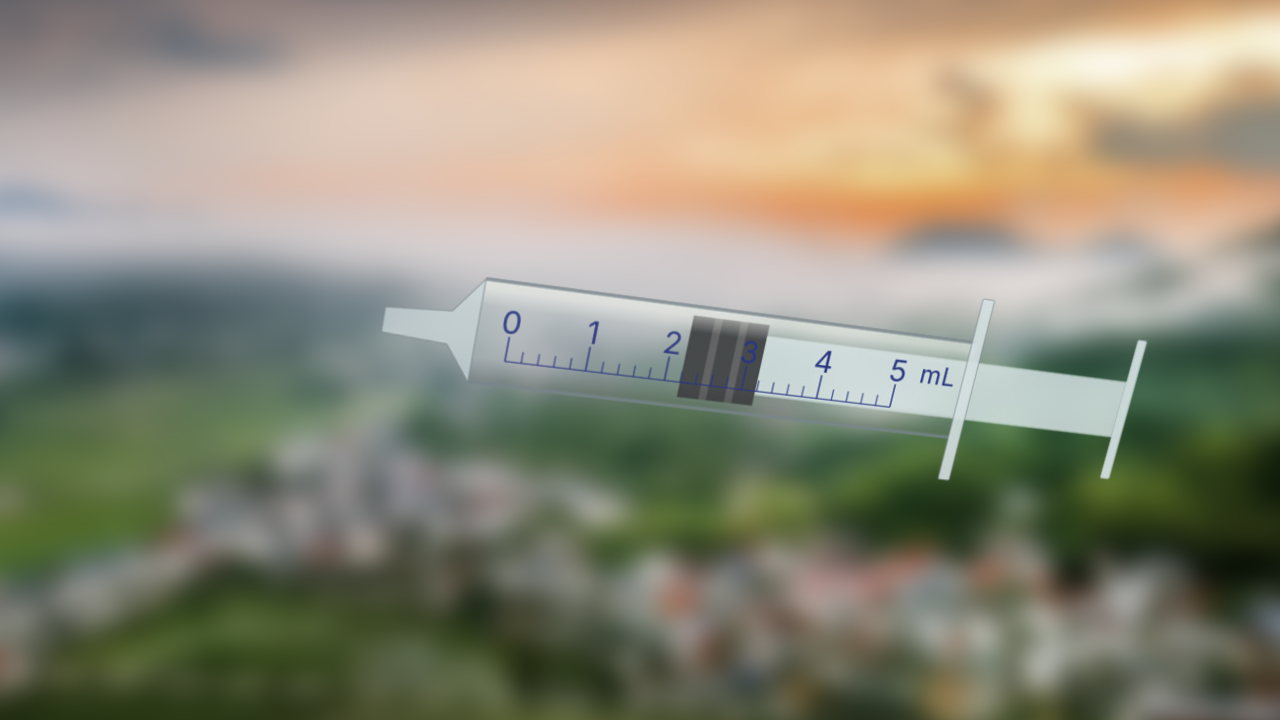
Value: 2.2,mL
